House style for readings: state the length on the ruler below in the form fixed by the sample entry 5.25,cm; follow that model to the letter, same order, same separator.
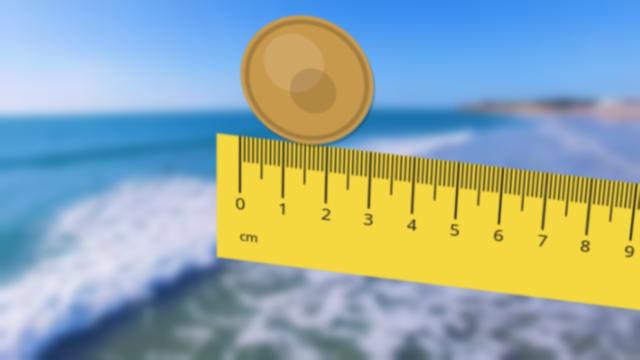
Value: 3,cm
